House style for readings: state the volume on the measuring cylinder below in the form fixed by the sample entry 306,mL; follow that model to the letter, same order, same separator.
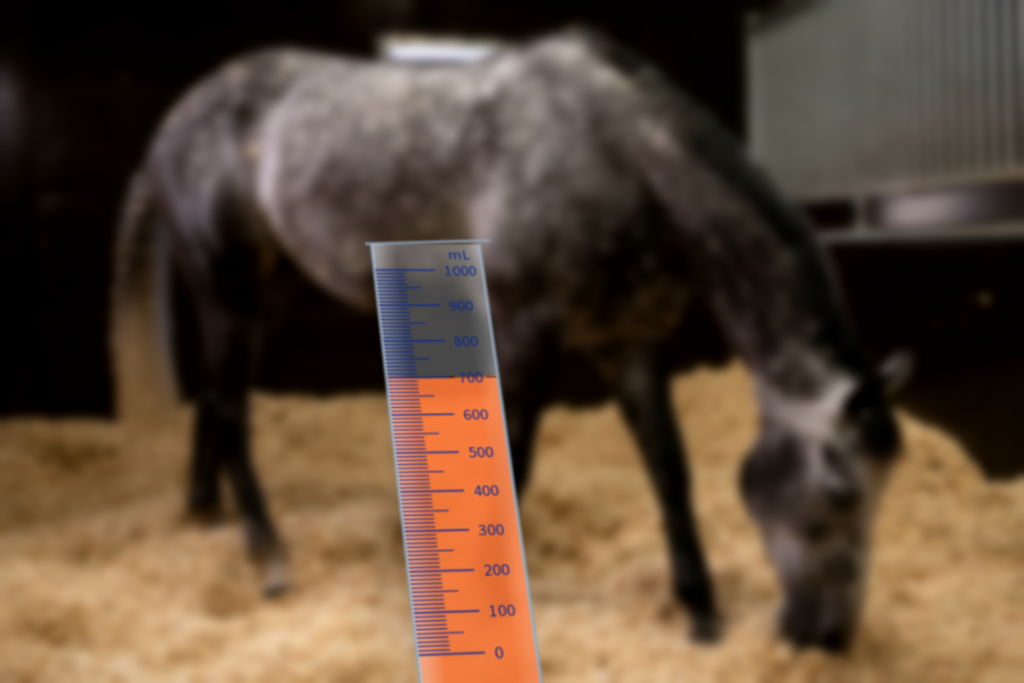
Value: 700,mL
